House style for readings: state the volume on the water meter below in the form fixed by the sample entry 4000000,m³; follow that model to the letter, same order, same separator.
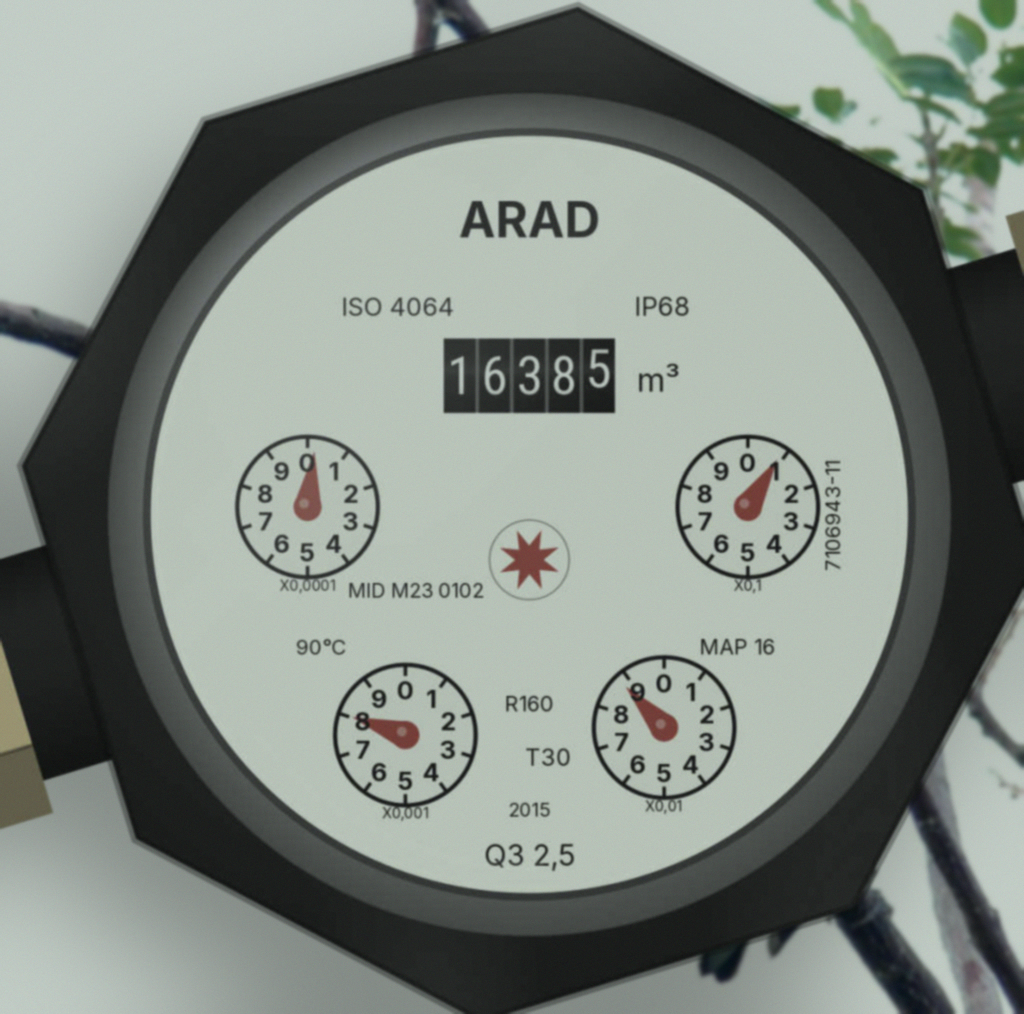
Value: 16385.0880,m³
